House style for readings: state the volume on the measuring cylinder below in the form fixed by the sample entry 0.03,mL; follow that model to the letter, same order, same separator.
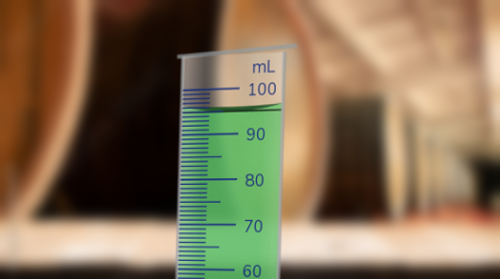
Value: 95,mL
